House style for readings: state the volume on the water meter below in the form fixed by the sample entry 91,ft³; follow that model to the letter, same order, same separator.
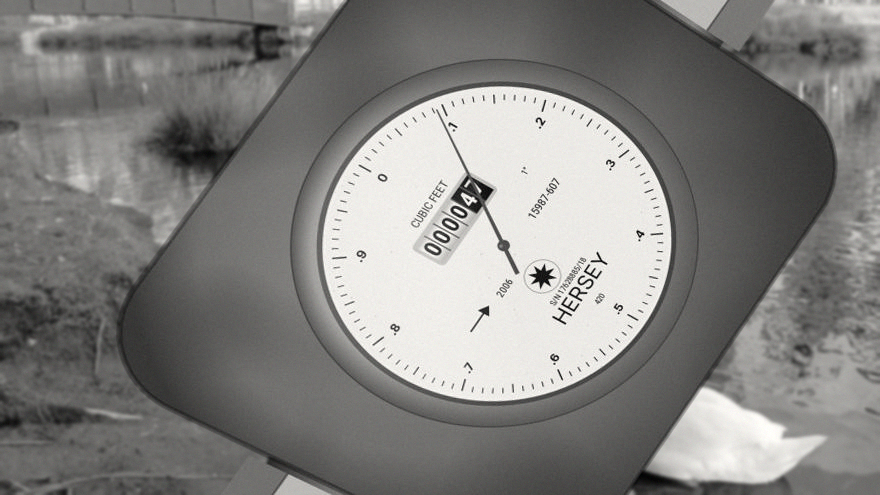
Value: 47.09,ft³
